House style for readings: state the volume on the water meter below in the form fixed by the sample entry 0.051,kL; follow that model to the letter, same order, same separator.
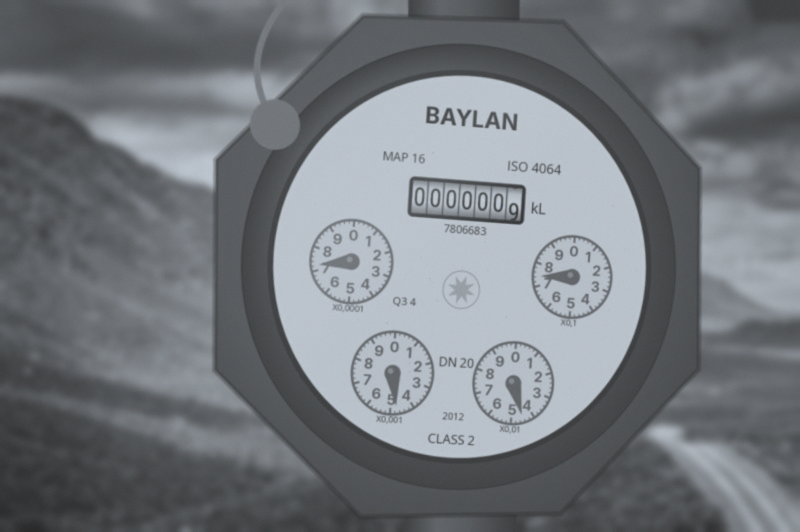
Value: 8.7447,kL
